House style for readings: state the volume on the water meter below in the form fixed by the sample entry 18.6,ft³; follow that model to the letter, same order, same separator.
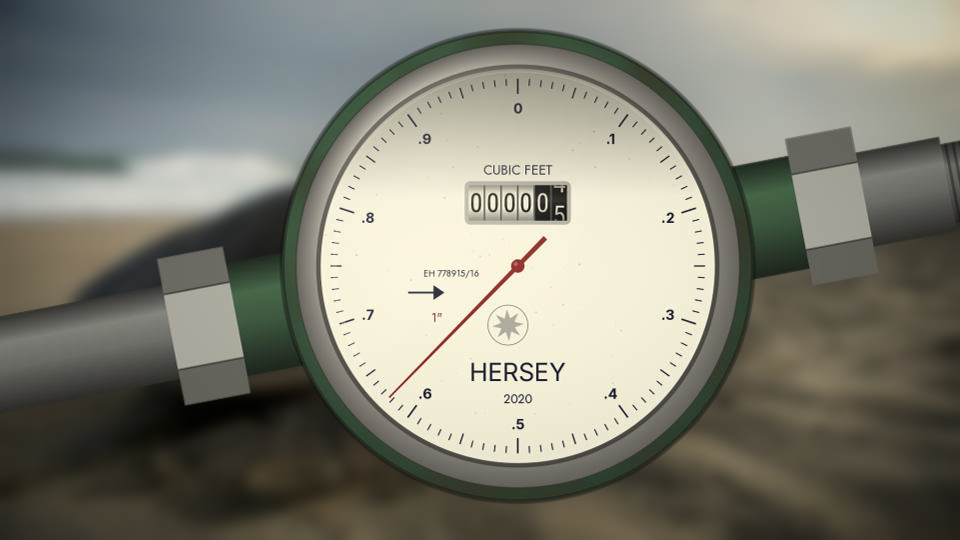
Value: 4.62,ft³
